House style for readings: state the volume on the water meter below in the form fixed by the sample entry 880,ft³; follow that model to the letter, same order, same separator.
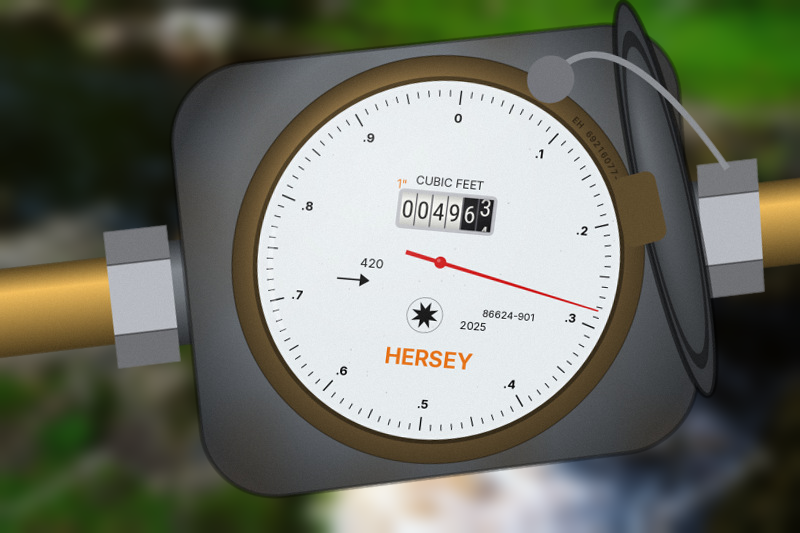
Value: 4963.28,ft³
